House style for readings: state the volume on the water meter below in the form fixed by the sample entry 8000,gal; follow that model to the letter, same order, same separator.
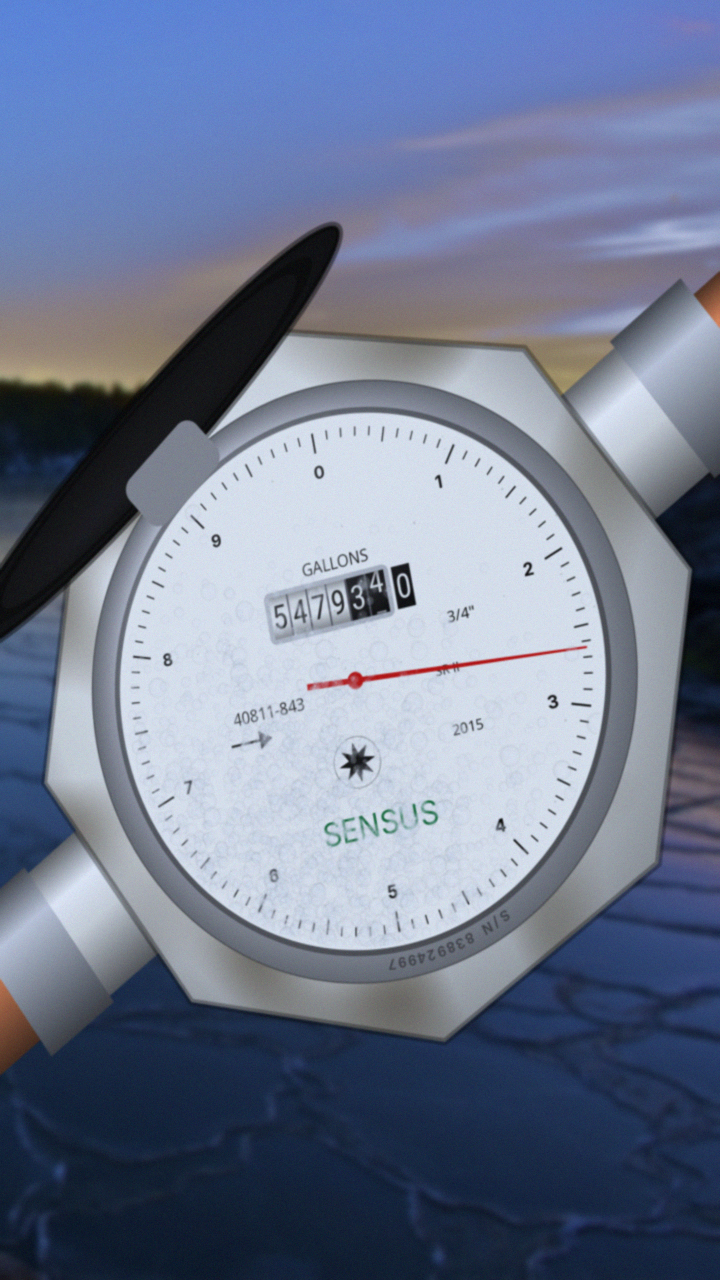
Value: 5479342.6,gal
